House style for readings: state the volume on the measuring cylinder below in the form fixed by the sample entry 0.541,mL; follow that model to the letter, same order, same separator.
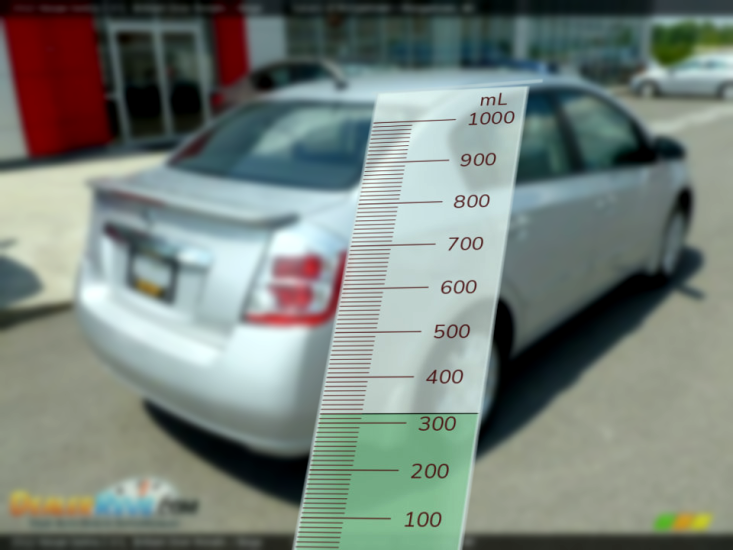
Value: 320,mL
